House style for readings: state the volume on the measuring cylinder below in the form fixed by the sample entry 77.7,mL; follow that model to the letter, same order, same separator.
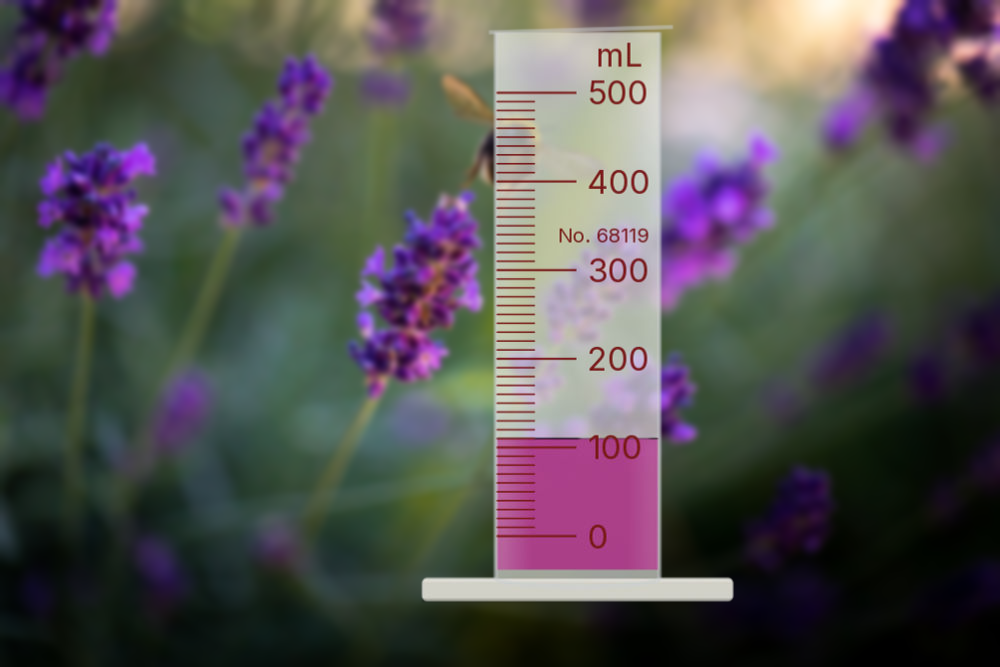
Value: 110,mL
